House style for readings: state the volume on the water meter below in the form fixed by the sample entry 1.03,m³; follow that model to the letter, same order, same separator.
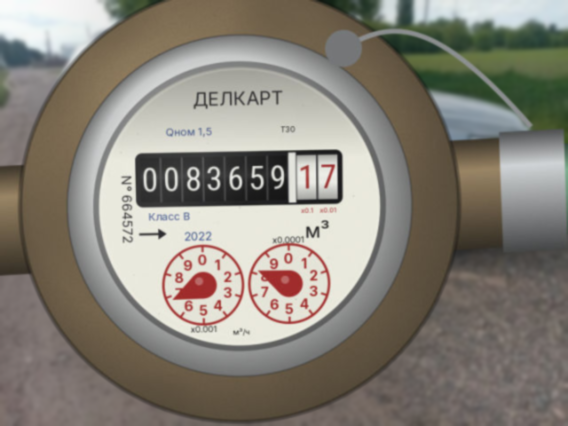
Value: 83659.1768,m³
